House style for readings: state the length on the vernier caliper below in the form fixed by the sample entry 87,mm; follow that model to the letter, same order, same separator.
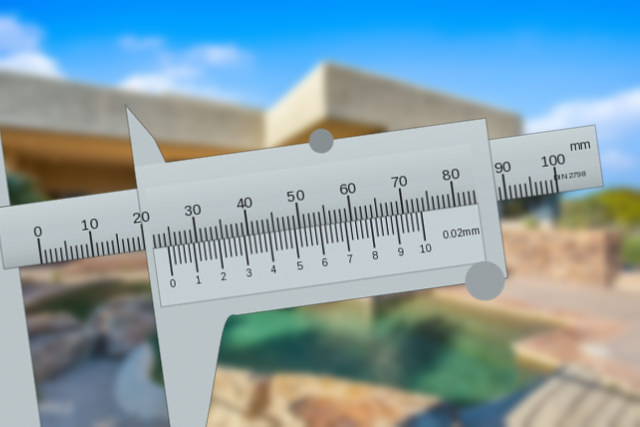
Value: 24.5,mm
